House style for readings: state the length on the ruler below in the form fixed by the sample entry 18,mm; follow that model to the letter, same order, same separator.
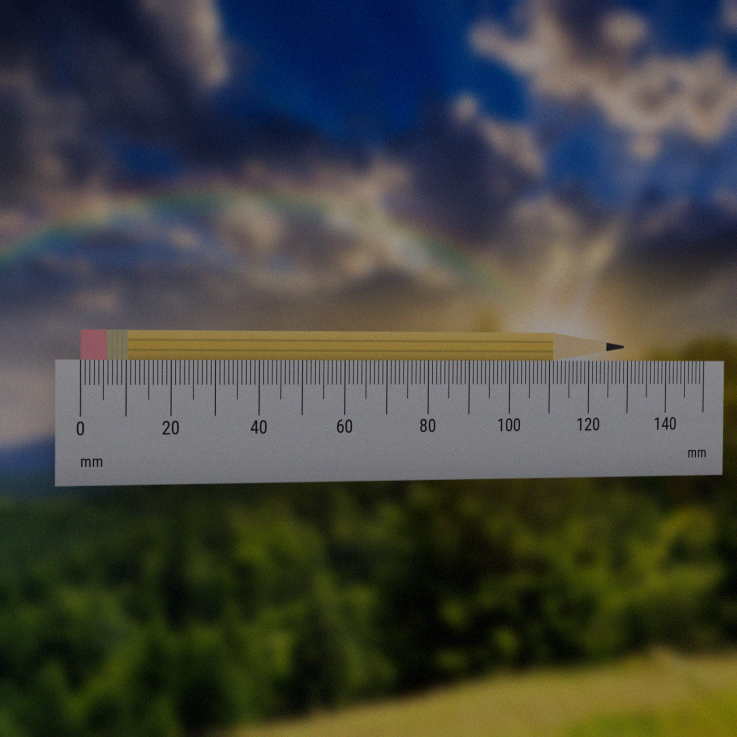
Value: 129,mm
